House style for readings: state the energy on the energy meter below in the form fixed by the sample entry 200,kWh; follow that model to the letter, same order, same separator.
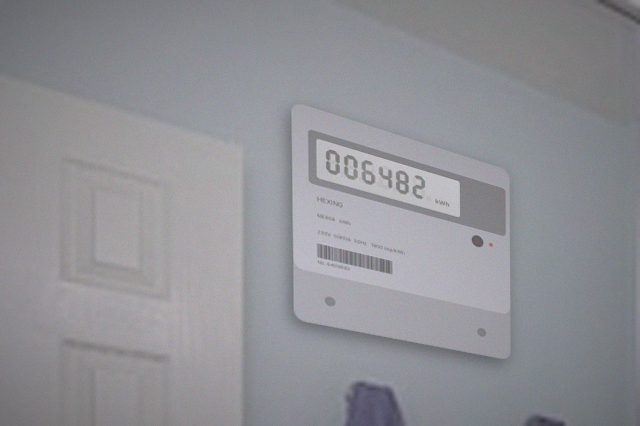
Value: 6482,kWh
